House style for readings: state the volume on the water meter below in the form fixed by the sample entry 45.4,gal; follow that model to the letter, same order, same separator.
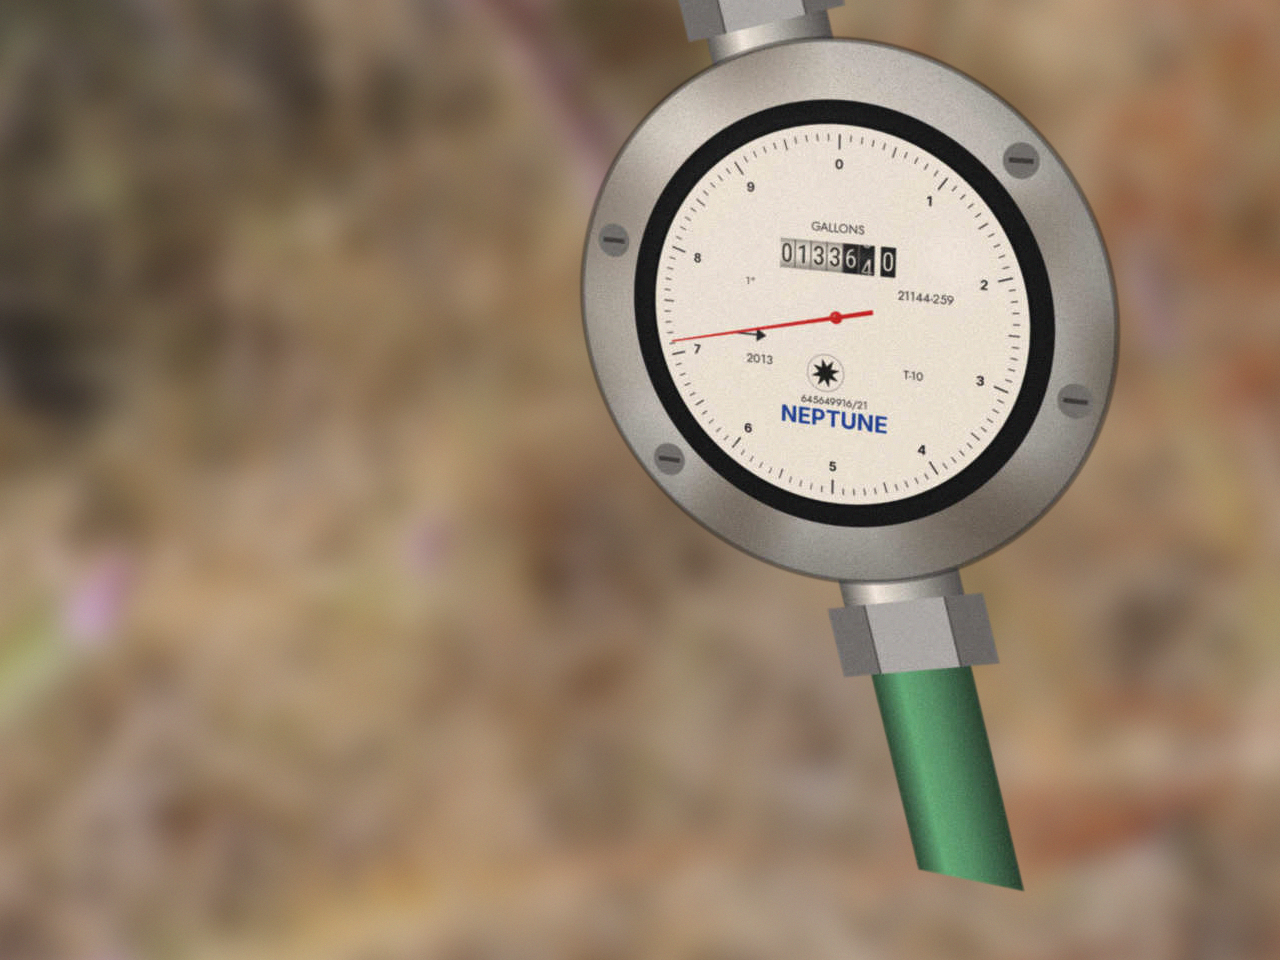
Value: 133637.1,gal
